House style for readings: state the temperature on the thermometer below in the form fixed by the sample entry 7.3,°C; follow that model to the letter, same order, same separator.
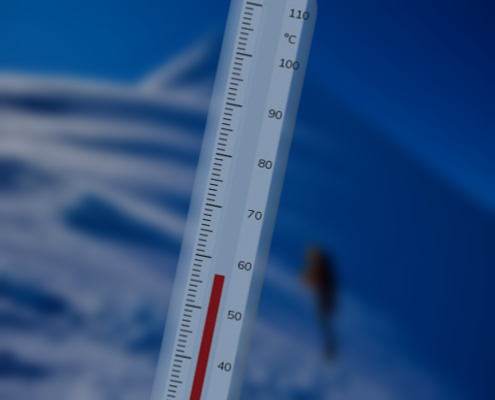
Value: 57,°C
